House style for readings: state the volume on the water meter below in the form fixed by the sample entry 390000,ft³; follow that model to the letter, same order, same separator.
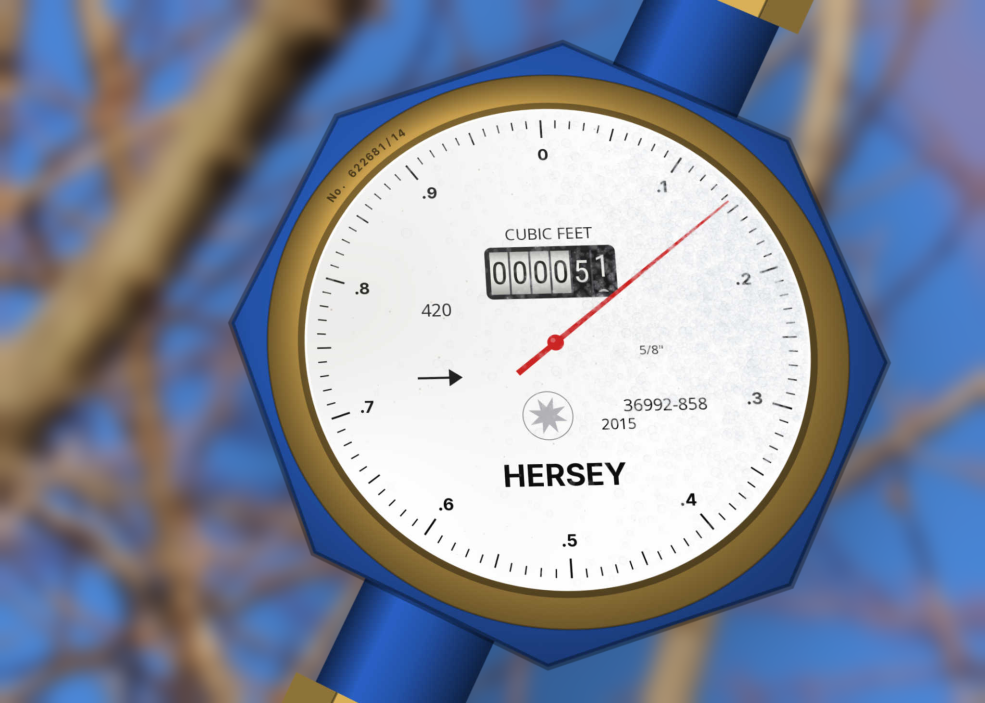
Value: 51.14,ft³
